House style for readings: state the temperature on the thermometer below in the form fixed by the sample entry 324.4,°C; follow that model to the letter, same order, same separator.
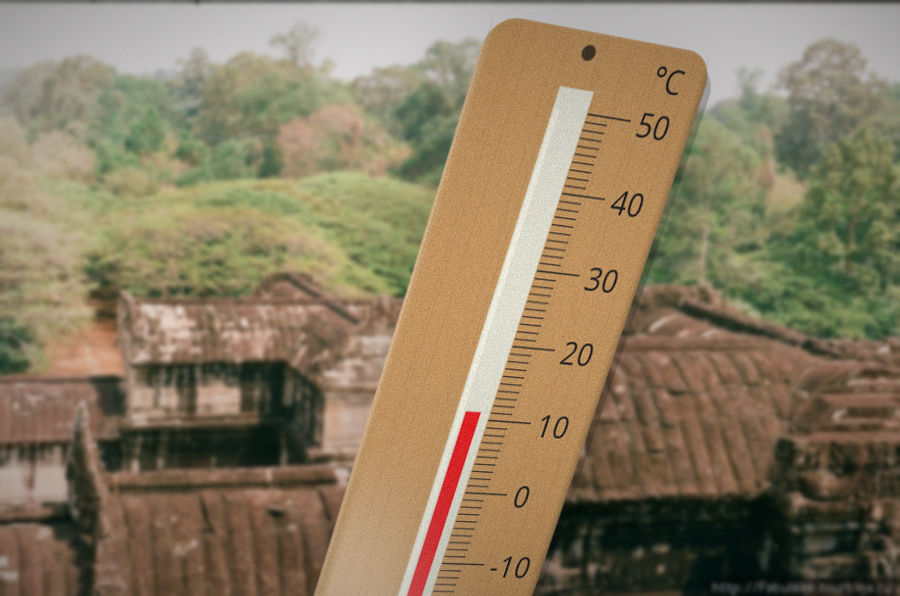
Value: 11,°C
